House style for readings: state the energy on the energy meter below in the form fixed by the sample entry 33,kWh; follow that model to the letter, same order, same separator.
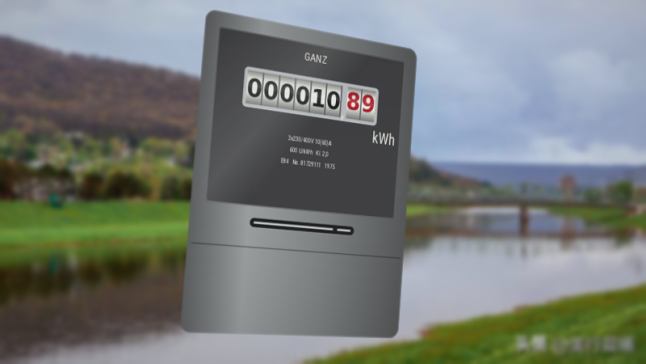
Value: 10.89,kWh
